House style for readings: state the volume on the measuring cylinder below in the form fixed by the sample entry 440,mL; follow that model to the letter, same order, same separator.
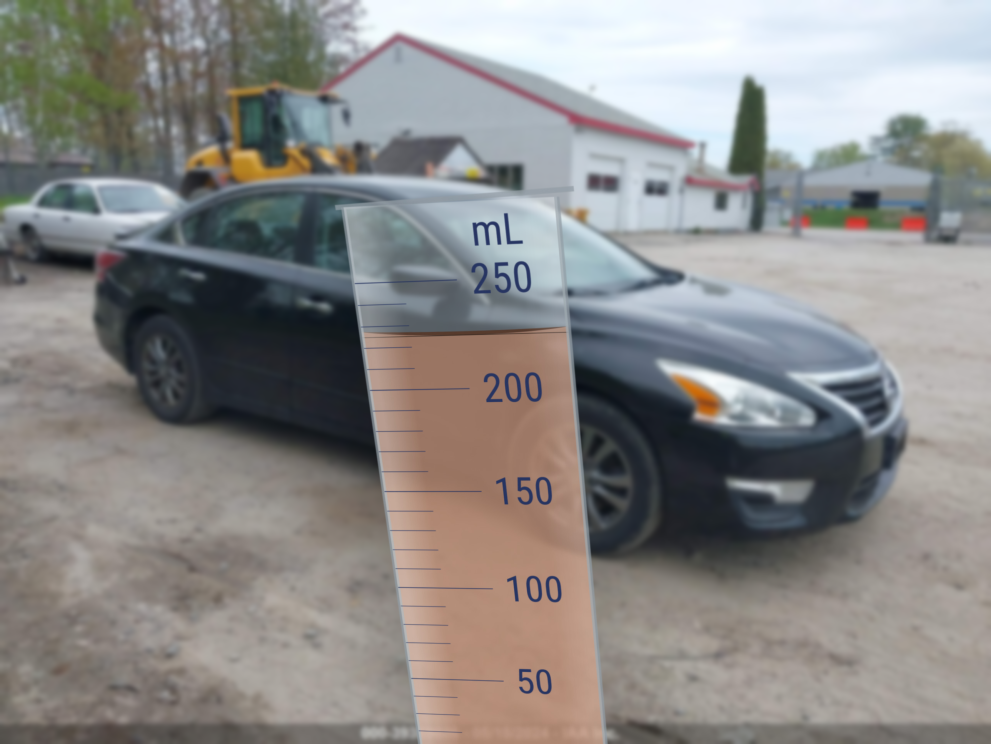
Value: 225,mL
